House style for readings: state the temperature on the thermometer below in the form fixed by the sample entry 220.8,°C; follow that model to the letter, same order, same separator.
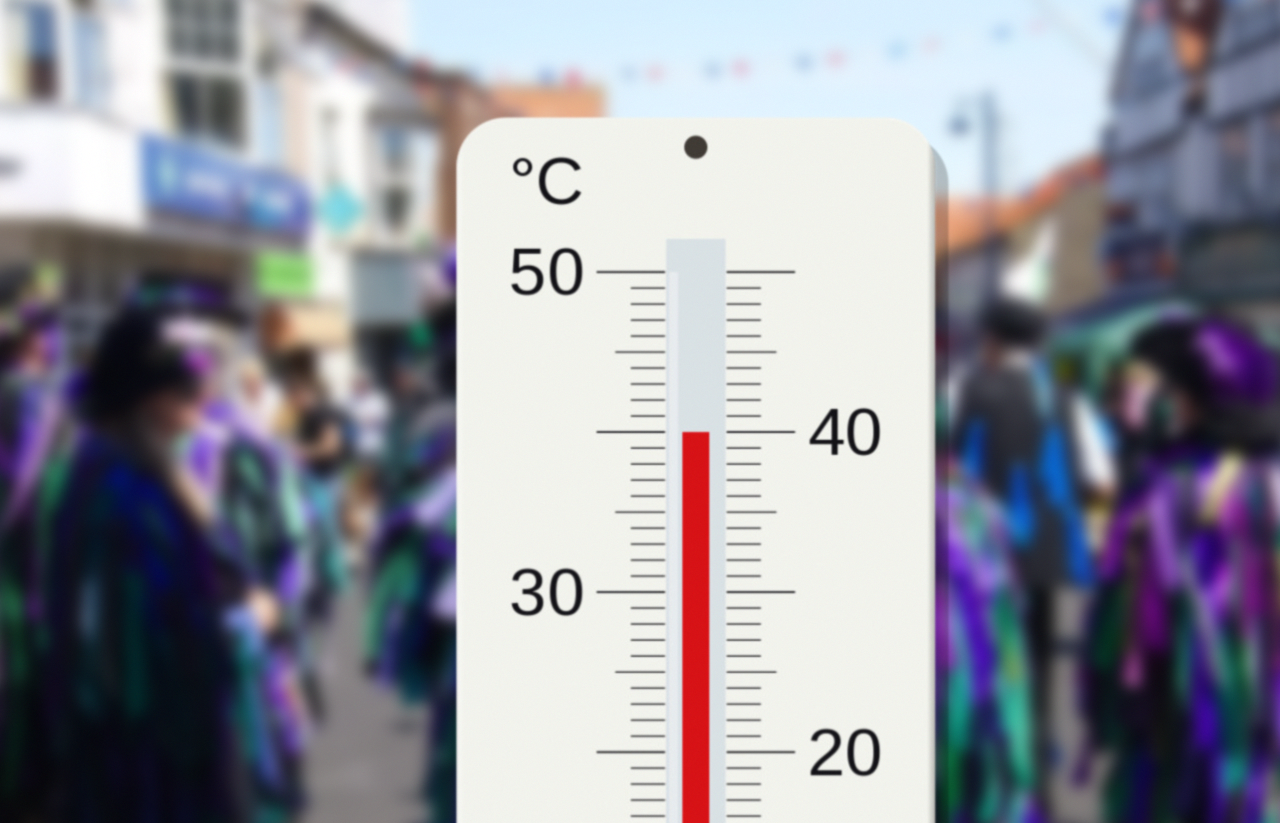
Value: 40,°C
